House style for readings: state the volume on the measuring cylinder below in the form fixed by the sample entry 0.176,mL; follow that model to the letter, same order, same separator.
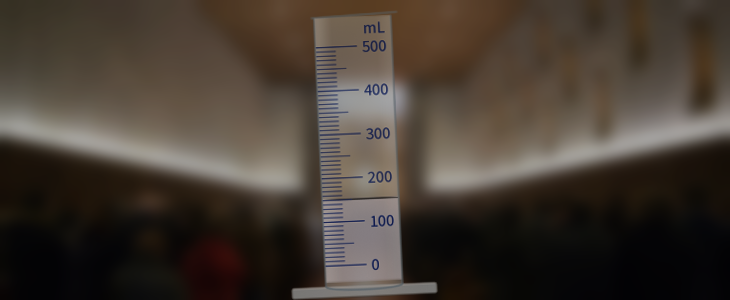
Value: 150,mL
